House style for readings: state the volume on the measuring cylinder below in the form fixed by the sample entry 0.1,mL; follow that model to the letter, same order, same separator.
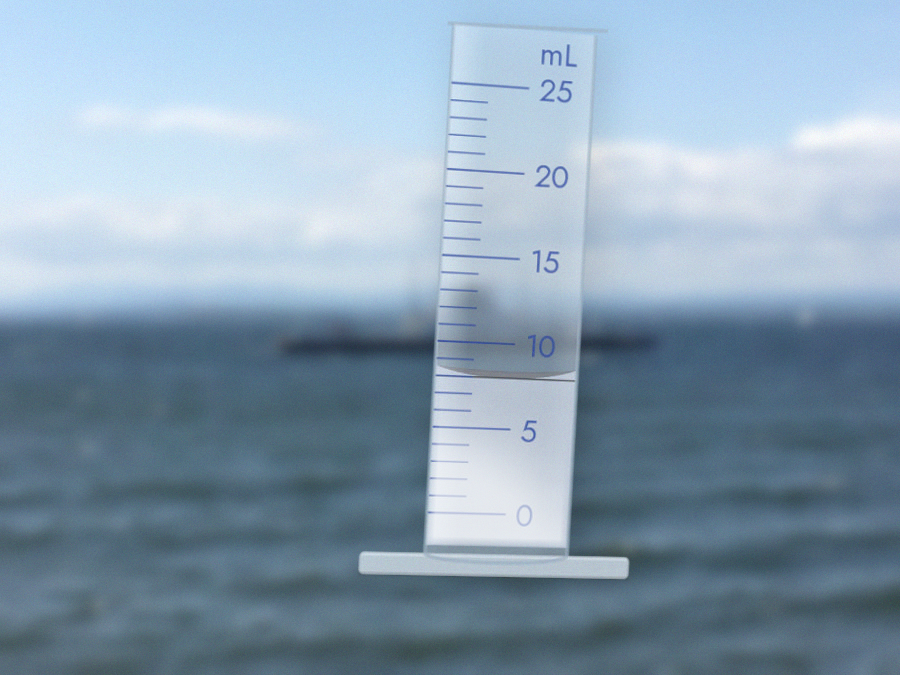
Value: 8,mL
